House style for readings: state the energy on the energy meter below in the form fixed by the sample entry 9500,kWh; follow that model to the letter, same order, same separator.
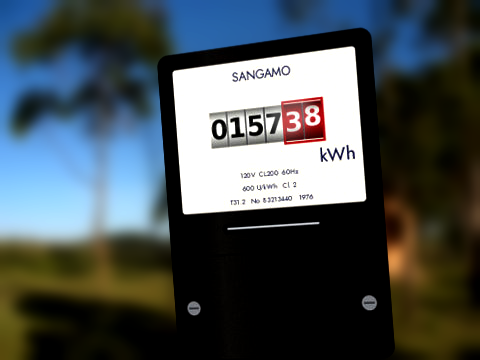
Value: 157.38,kWh
